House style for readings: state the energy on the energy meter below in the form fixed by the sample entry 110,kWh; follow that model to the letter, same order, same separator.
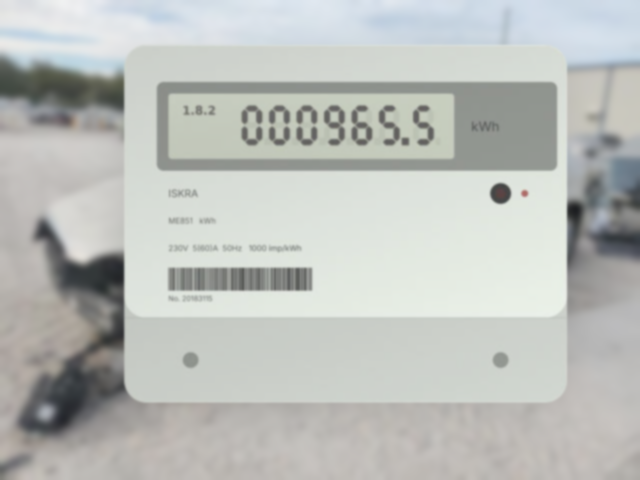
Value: 965.5,kWh
